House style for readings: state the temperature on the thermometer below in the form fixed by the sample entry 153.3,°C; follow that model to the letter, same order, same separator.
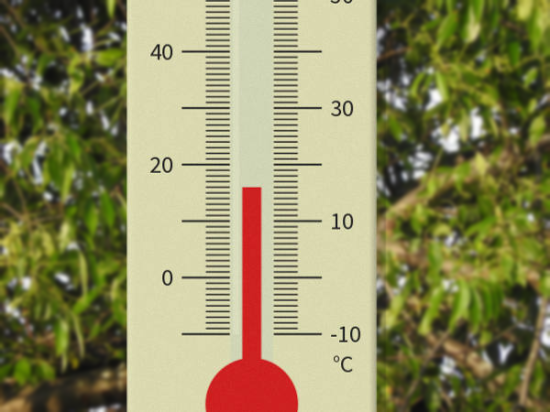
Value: 16,°C
